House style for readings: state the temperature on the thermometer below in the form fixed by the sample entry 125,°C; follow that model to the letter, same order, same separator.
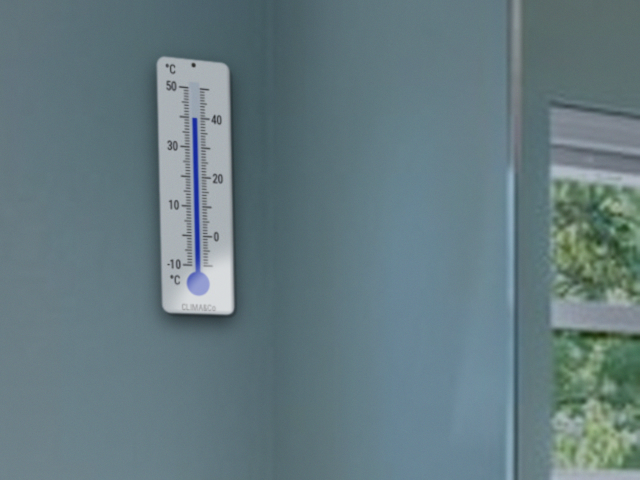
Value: 40,°C
